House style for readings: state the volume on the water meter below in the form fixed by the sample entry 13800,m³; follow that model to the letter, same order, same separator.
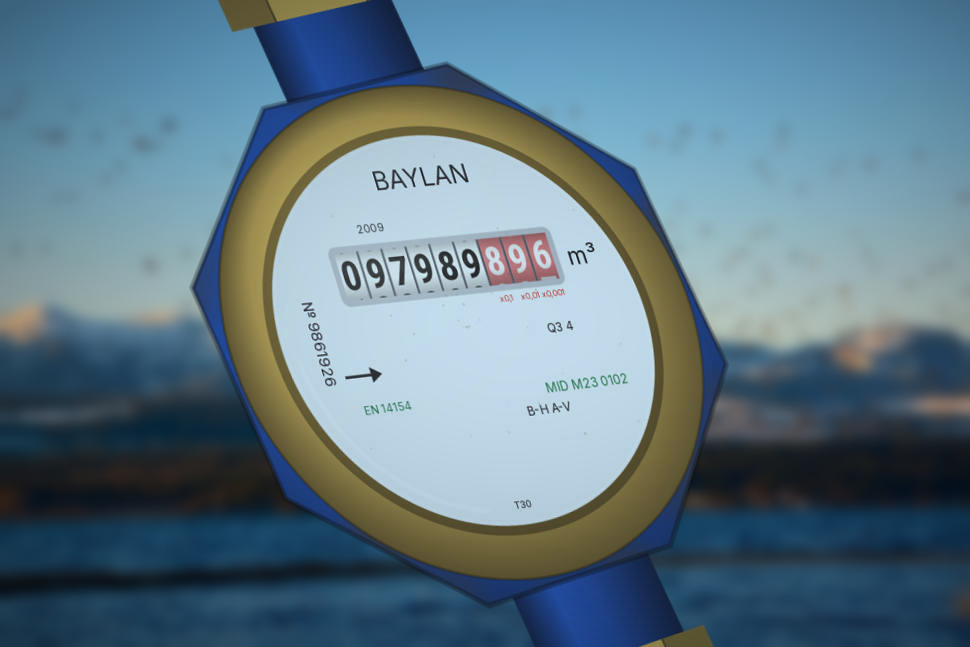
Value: 97989.896,m³
